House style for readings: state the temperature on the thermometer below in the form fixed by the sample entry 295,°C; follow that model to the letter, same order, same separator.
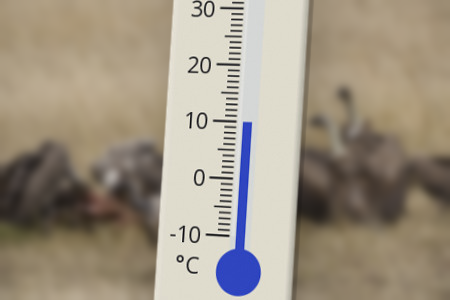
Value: 10,°C
